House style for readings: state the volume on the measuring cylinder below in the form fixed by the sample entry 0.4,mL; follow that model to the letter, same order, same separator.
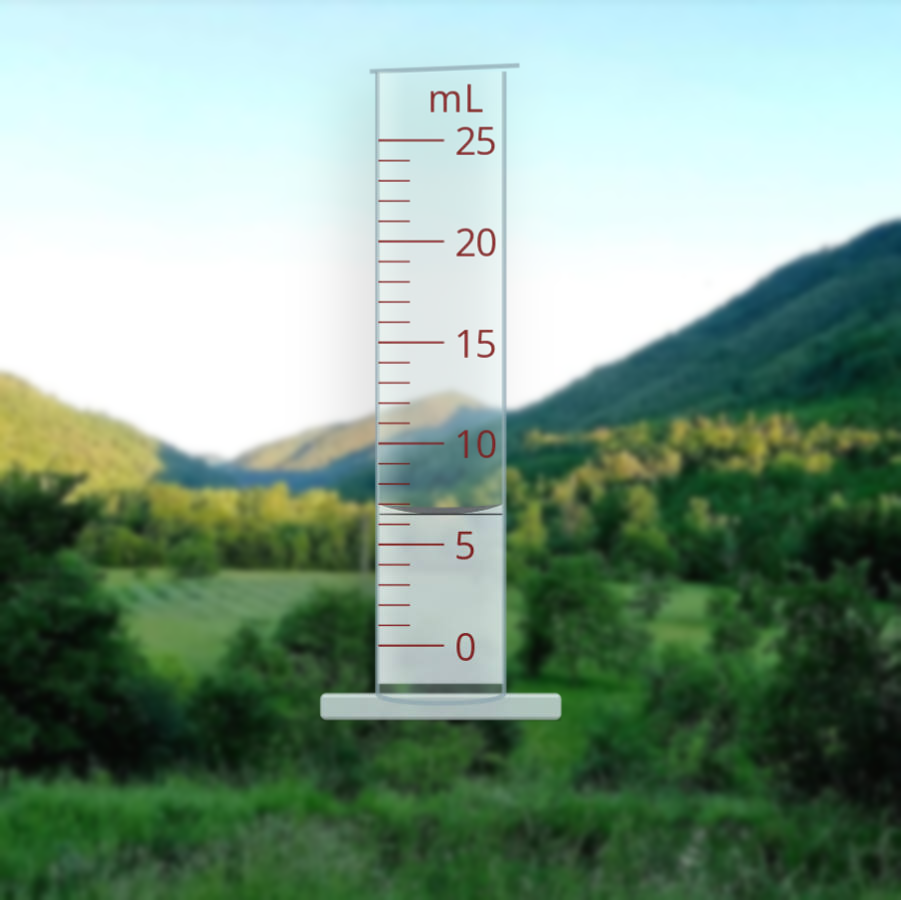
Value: 6.5,mL
